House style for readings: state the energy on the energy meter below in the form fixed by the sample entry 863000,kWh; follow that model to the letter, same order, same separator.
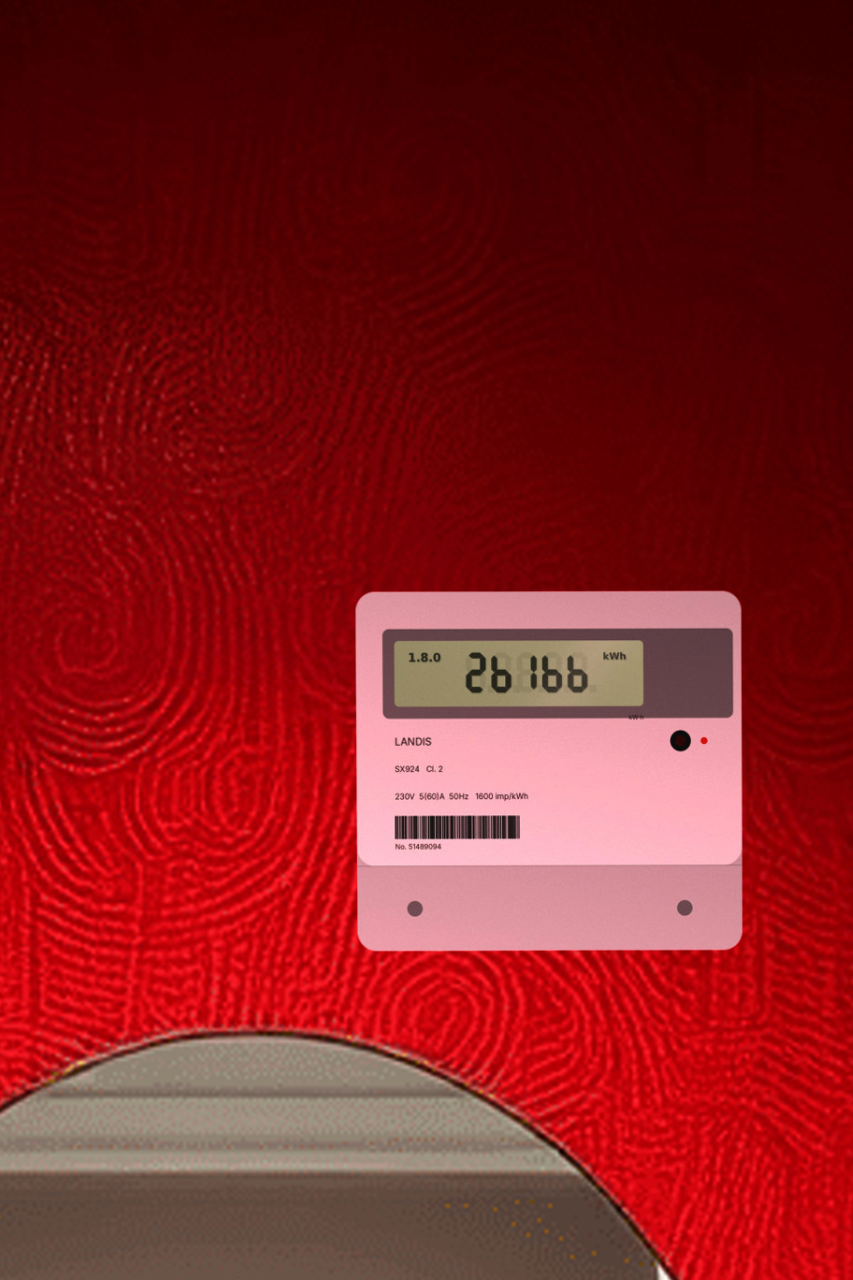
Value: 26166,kWh
